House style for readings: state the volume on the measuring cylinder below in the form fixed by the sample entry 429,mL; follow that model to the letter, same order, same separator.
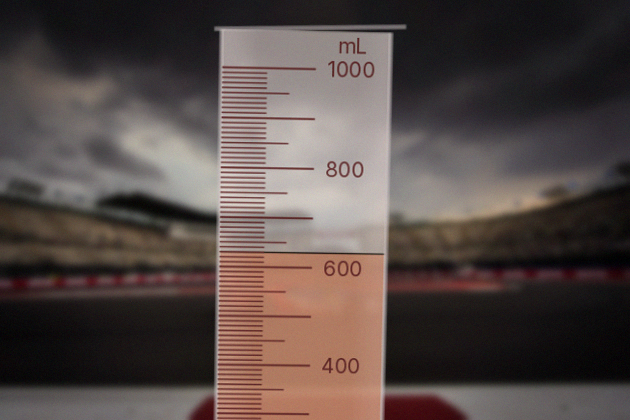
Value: 630,mL
